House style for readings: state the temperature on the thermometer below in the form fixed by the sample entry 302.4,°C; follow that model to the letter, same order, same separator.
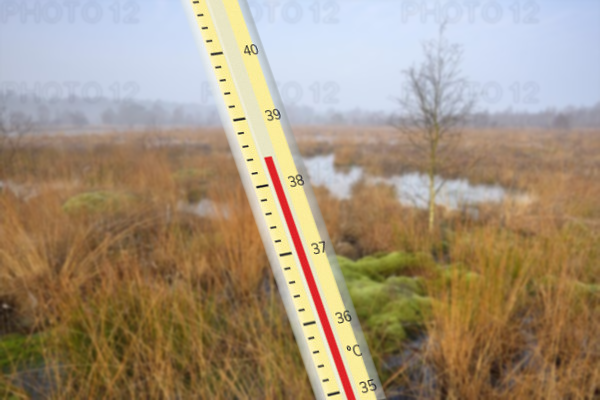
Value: 38.4,°C
